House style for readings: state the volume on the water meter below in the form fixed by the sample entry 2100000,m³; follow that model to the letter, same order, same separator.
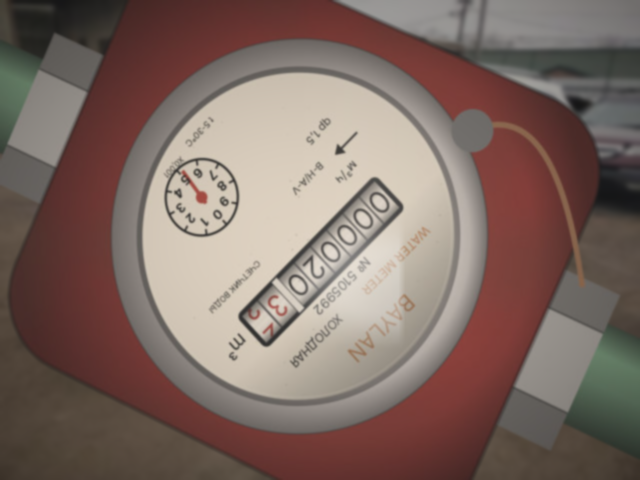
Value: 20.325,m³
